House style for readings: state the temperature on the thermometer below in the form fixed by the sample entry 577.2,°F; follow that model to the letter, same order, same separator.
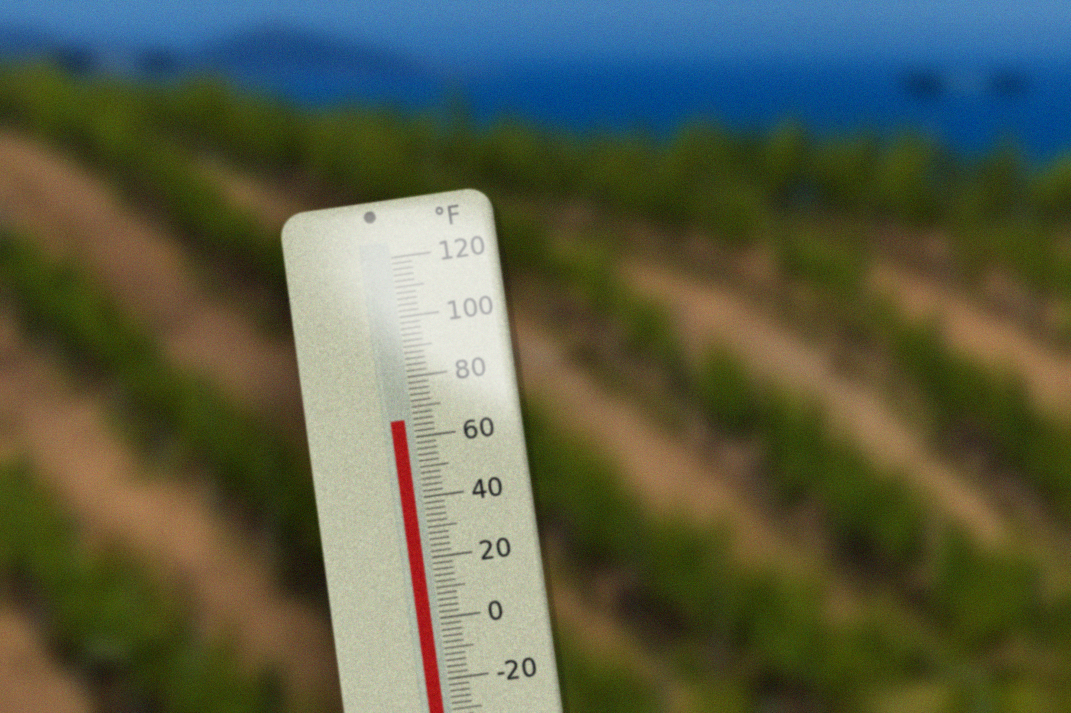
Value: 66,°F
